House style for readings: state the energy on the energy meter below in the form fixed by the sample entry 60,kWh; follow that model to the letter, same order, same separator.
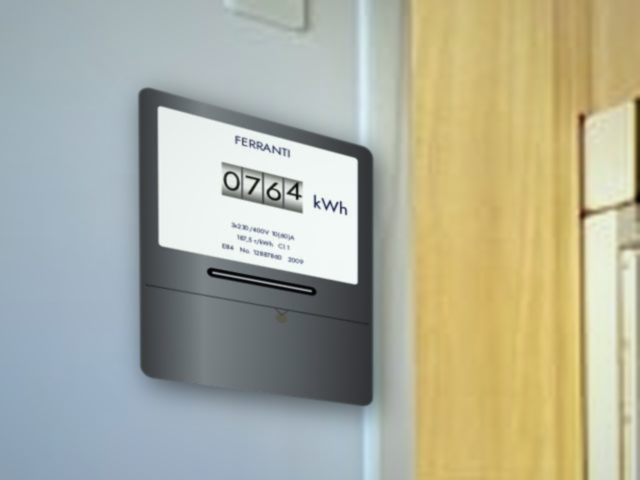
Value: 764,kWh
